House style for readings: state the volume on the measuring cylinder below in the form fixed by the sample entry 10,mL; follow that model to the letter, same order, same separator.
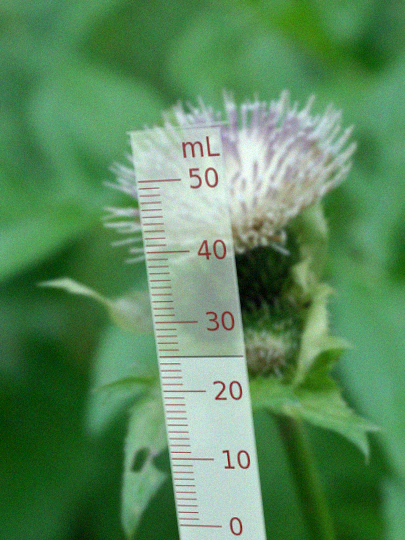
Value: 25,mL
